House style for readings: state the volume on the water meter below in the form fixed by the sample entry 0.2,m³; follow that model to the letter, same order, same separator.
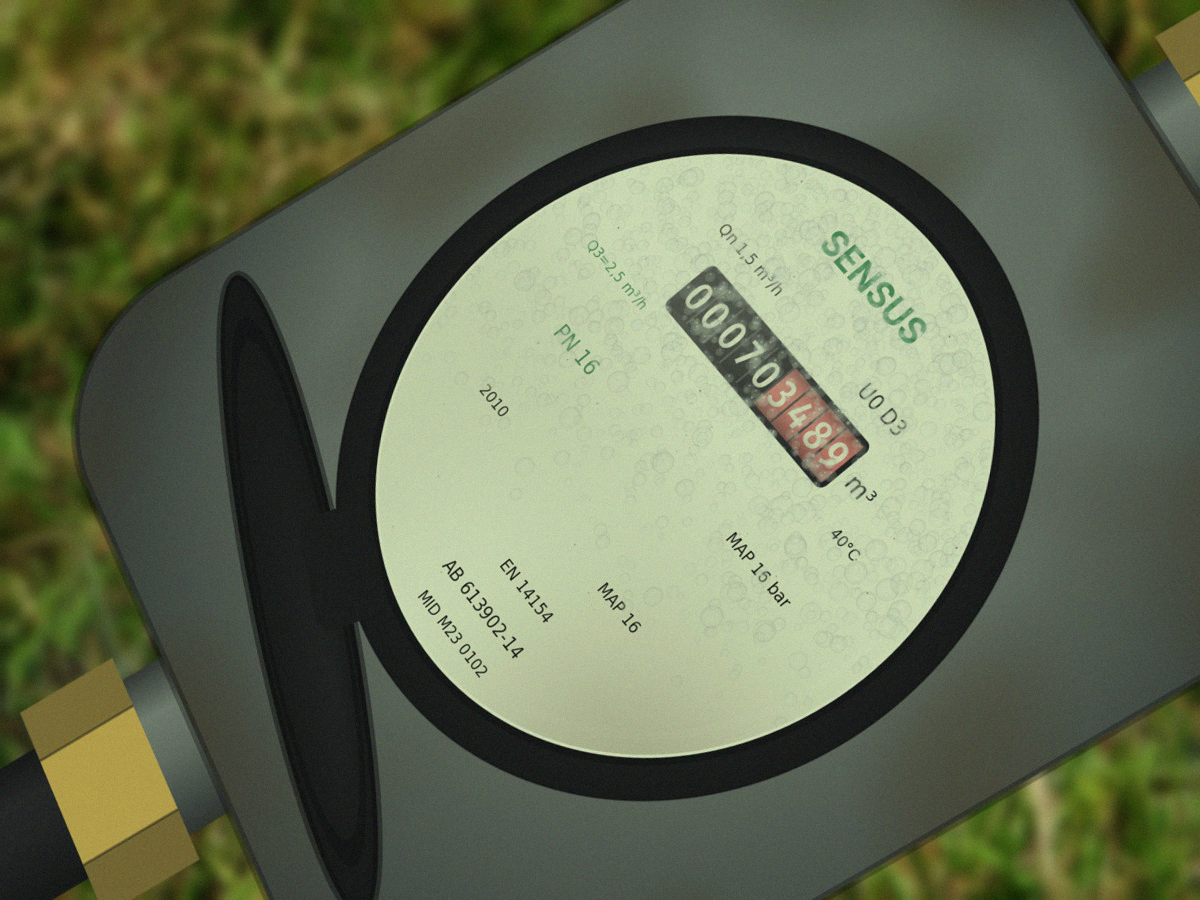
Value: 70.3489,m³
